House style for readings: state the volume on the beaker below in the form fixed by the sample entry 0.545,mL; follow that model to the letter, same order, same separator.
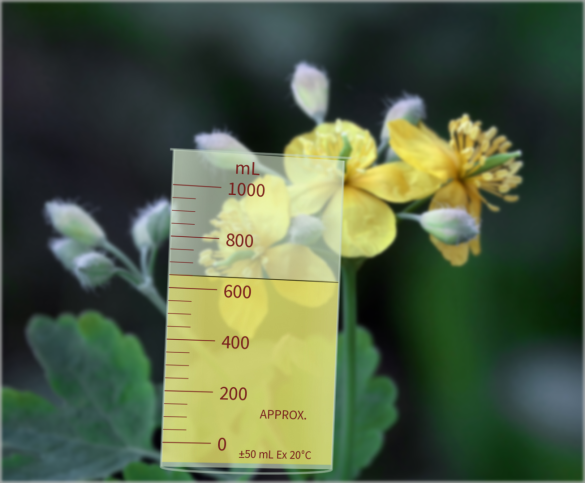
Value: 650,mL
